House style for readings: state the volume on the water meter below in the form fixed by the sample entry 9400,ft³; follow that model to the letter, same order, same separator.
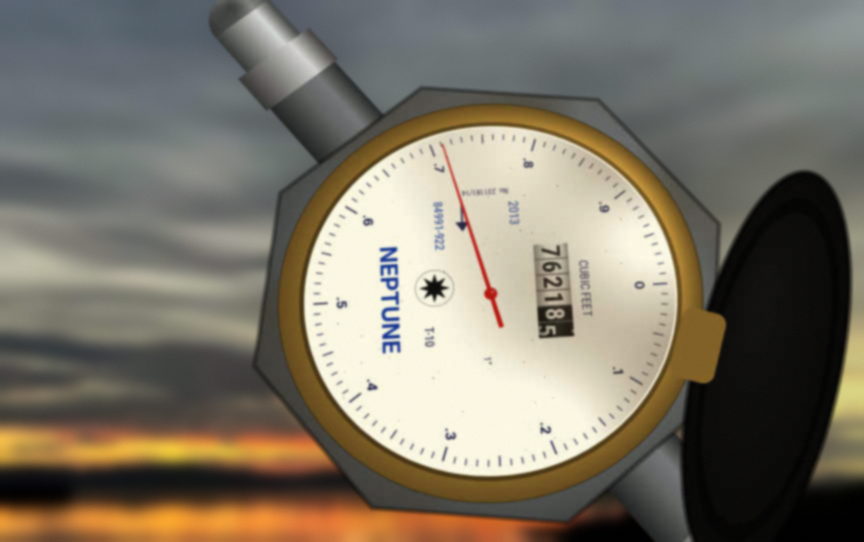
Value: 762184.71,ft³
